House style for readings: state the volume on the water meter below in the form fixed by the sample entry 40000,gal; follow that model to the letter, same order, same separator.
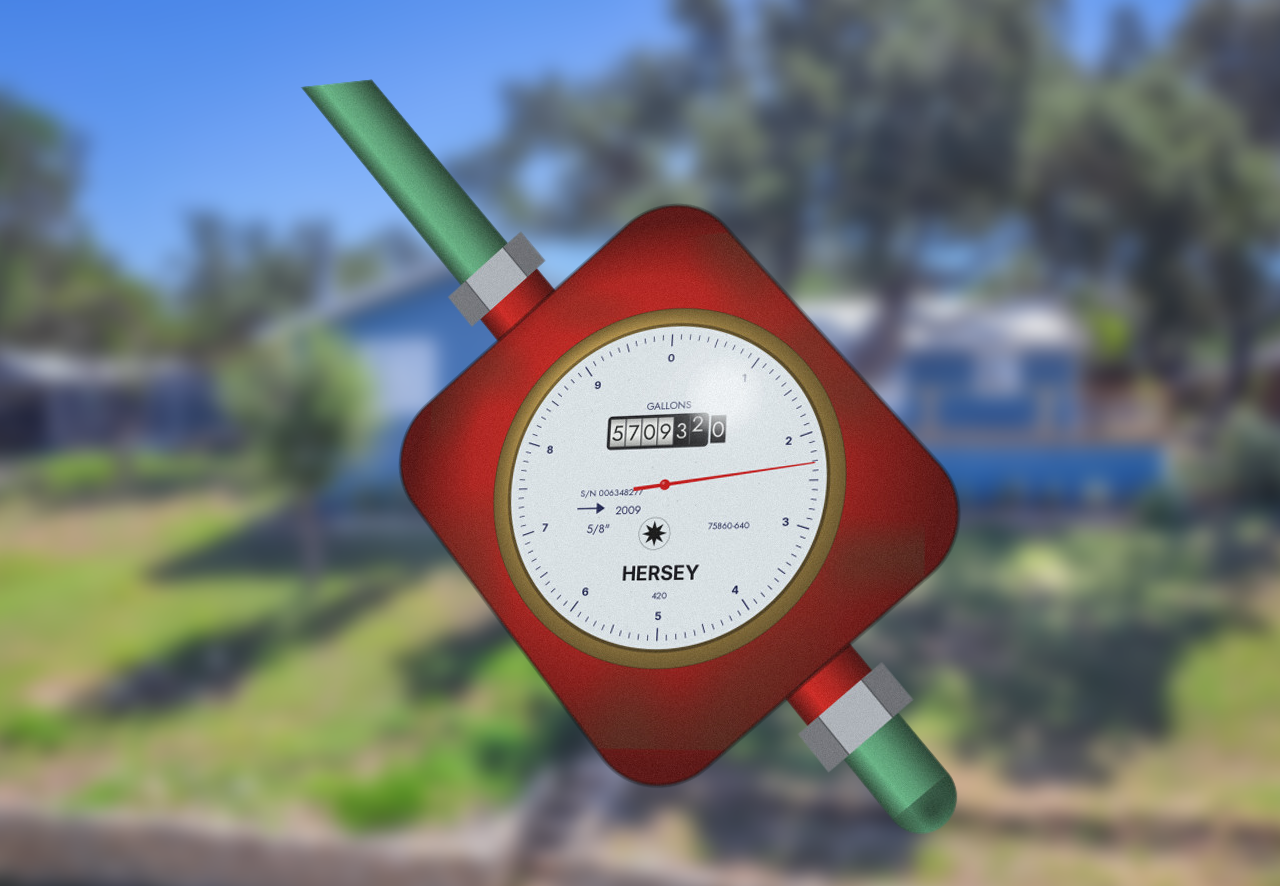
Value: 5709322.3,gal
